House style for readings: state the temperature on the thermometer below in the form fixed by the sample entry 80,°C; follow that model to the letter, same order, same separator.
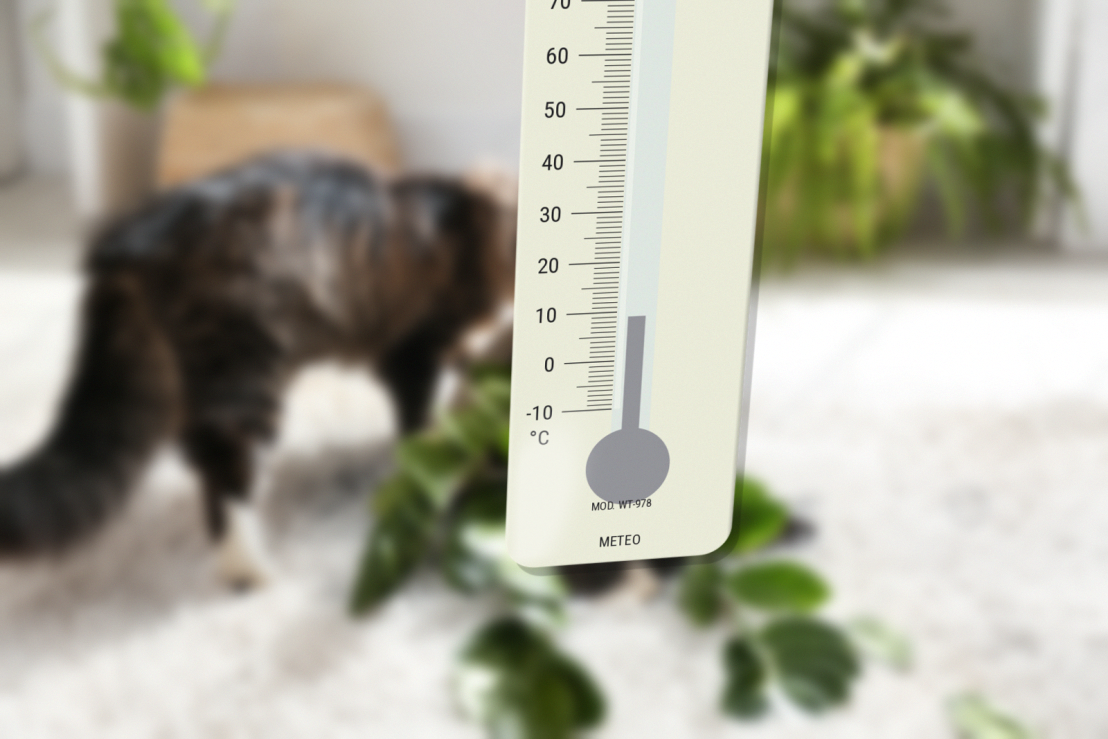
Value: 9,°C
